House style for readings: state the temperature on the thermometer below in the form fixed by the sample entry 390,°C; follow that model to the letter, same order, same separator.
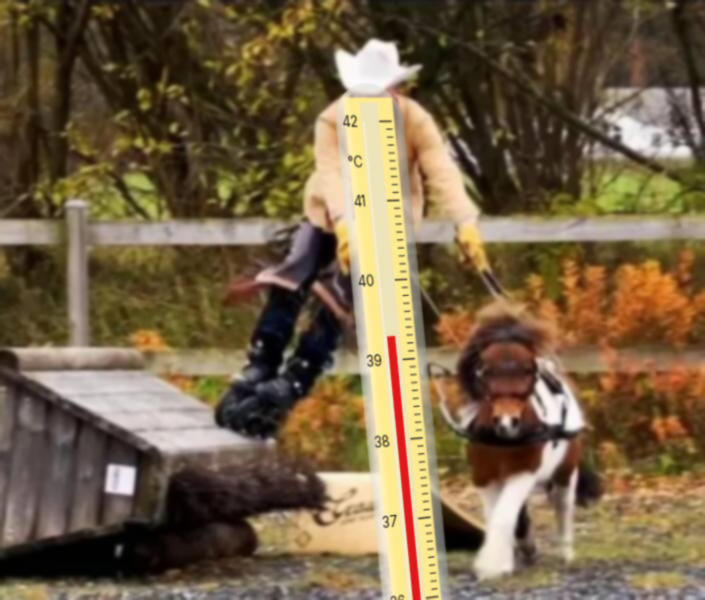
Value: 39.3,°C
